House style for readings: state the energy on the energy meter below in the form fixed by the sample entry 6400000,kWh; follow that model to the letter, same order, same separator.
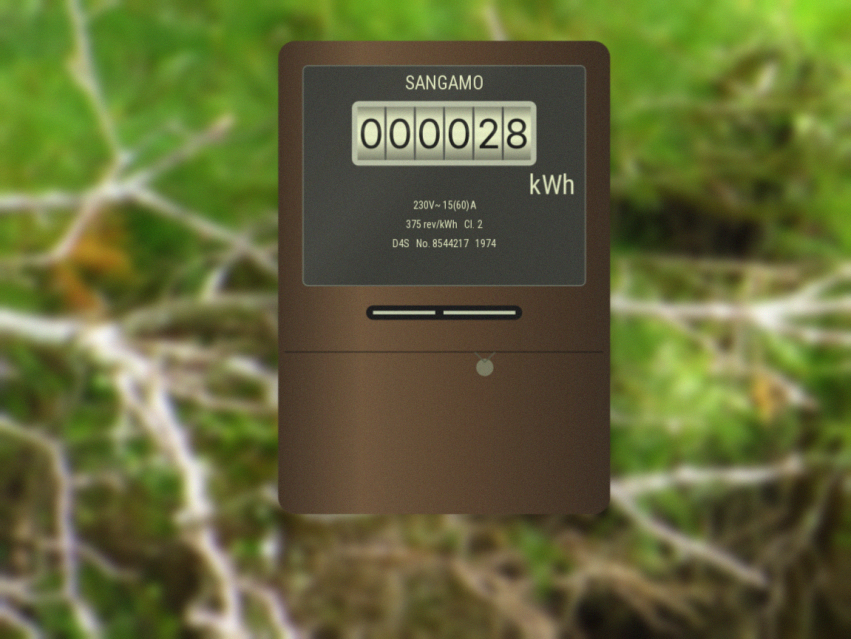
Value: 28,kWh
